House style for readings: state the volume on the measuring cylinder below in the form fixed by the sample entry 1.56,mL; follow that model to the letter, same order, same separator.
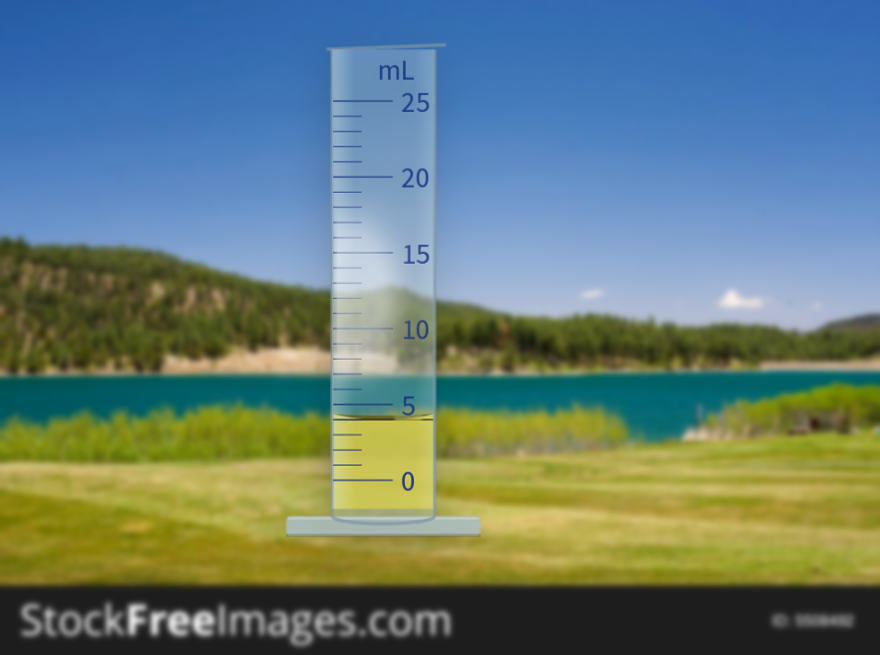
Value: 4,mL
